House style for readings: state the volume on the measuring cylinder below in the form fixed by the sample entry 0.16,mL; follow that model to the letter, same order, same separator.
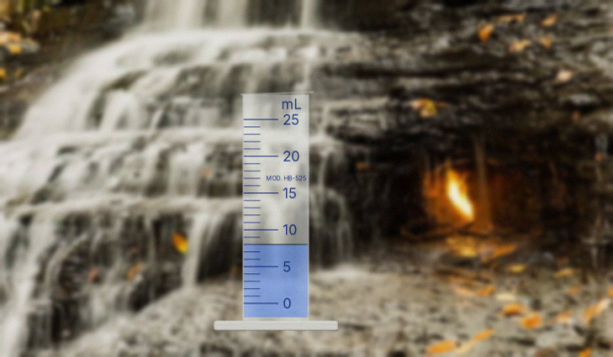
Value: 8,mL
